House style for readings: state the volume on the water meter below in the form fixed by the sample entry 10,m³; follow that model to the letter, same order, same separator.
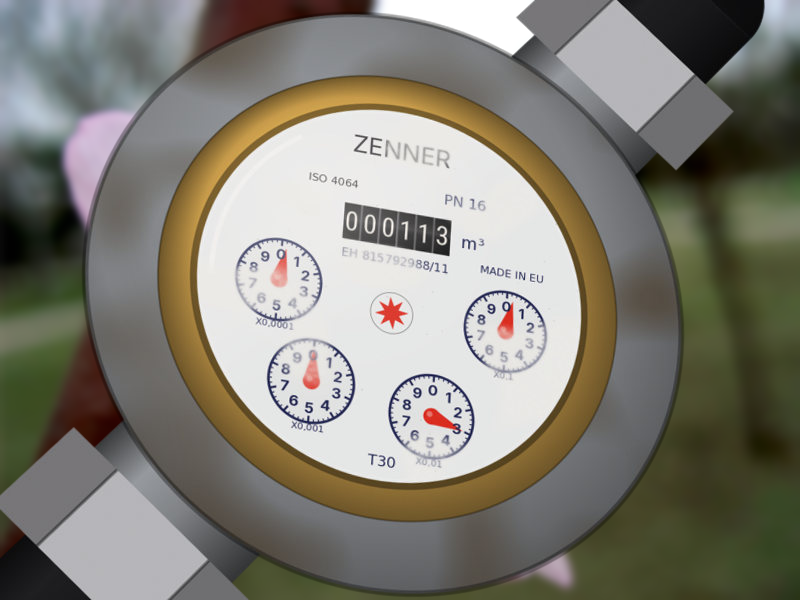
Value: 113.0300,m³
